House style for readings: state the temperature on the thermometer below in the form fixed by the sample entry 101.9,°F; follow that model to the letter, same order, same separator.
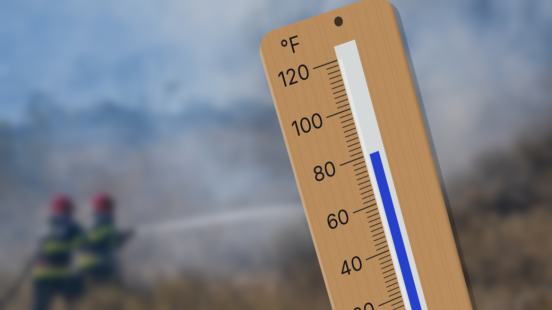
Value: 80,°F
